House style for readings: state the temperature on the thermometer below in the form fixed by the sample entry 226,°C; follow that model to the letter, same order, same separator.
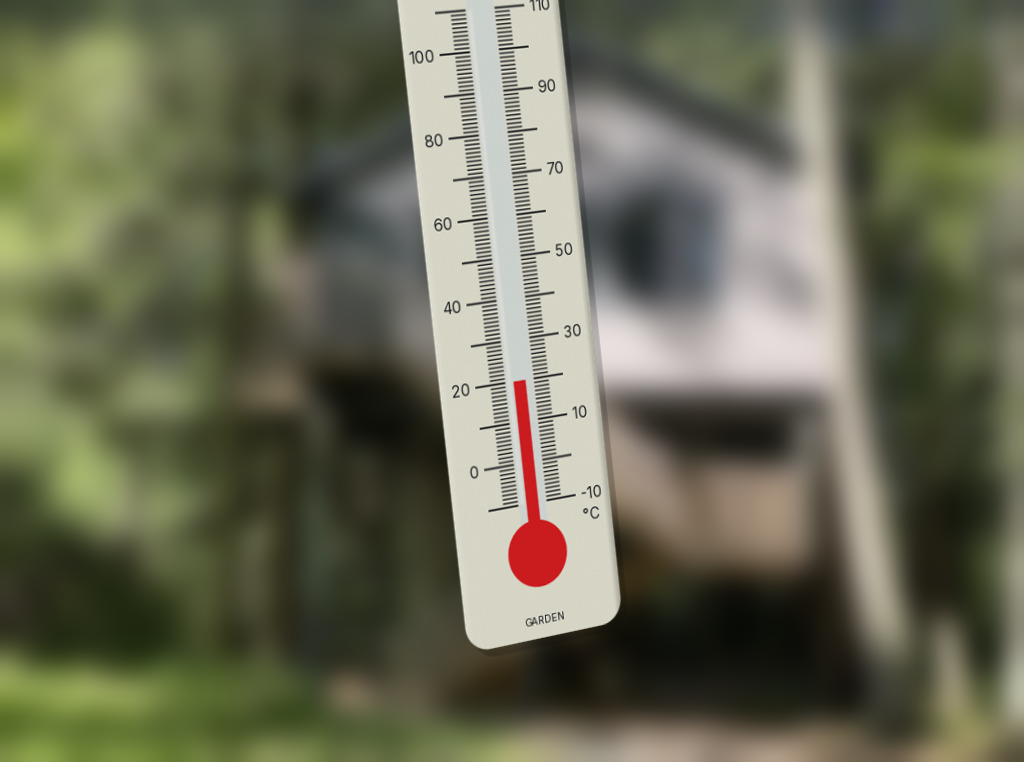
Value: 20,°C
